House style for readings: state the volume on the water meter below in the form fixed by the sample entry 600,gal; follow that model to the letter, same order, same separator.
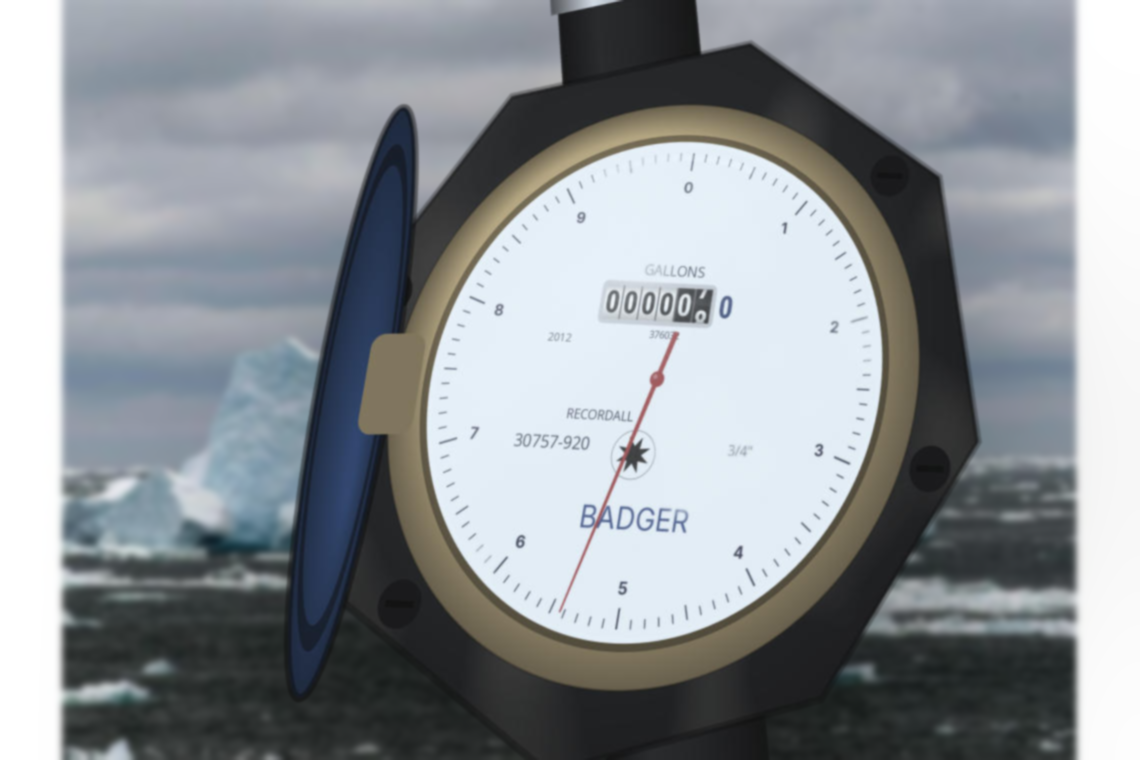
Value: 75.4,gal
